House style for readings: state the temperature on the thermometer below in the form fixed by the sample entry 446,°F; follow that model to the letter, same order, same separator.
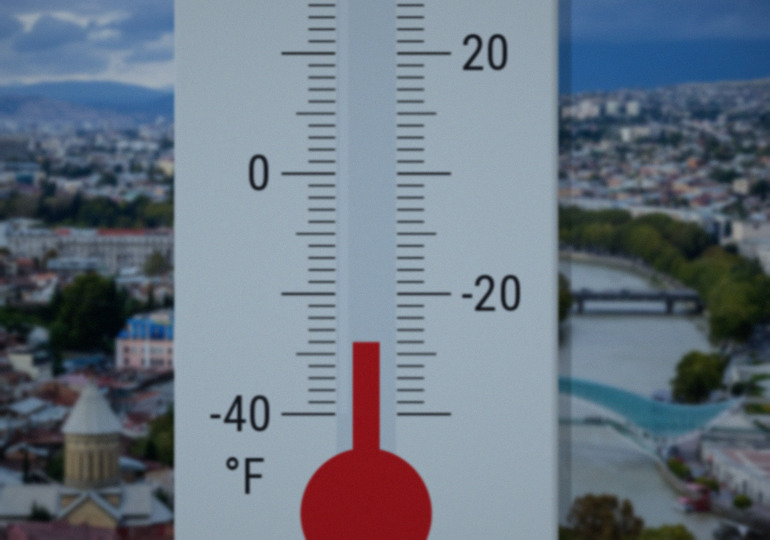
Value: -28,°F
